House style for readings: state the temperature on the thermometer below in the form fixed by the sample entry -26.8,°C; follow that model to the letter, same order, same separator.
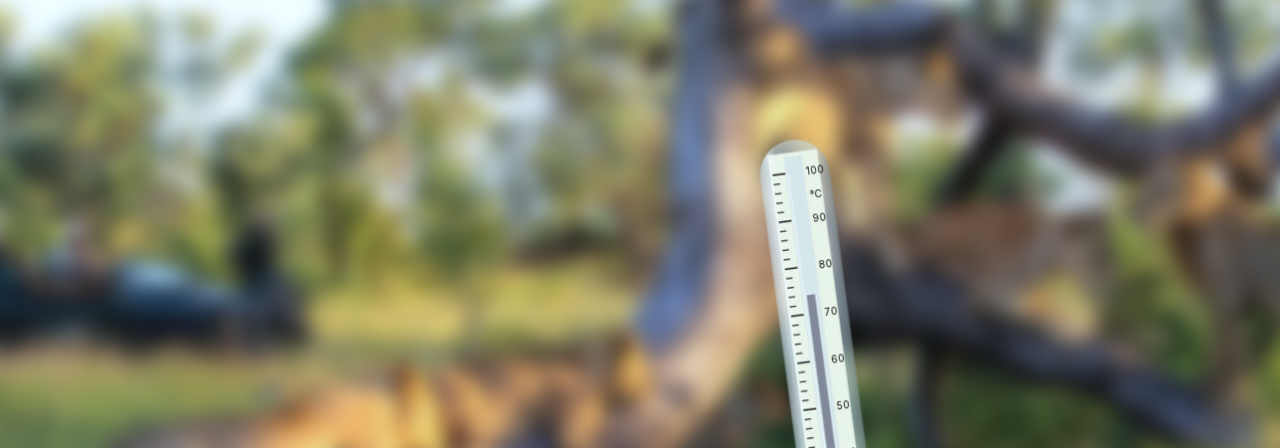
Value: 74,°C
